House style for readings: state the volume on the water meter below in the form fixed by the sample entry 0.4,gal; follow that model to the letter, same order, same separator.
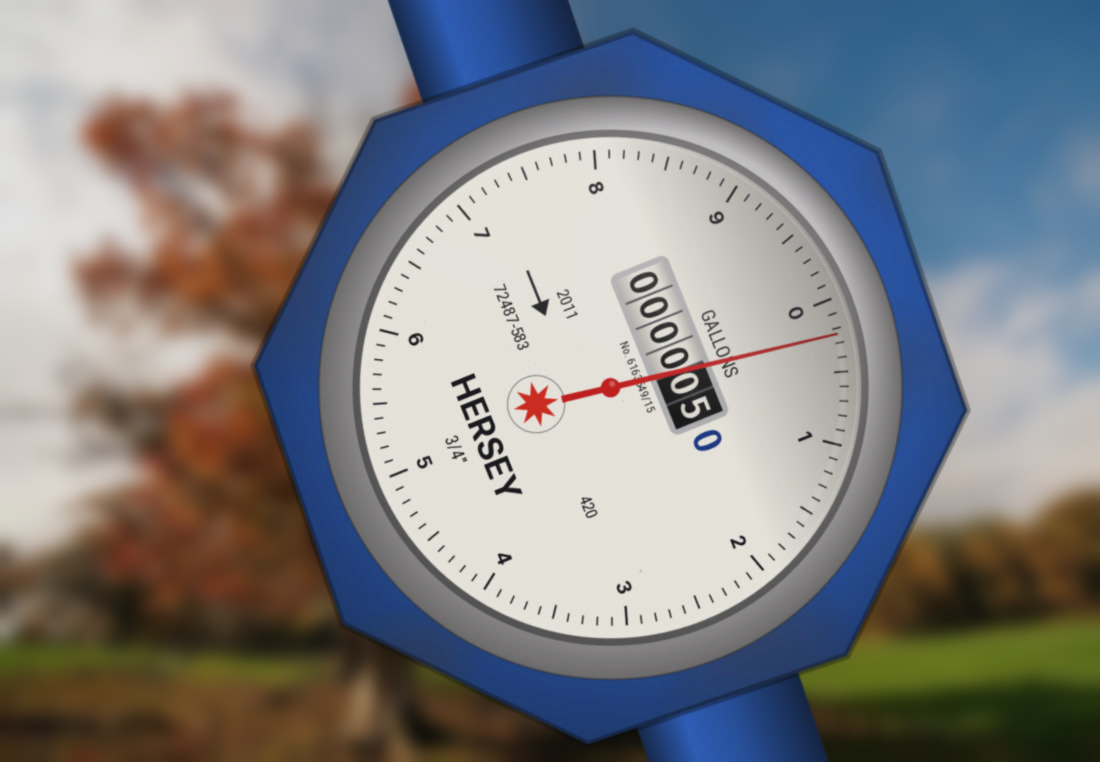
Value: 50.2,gal
